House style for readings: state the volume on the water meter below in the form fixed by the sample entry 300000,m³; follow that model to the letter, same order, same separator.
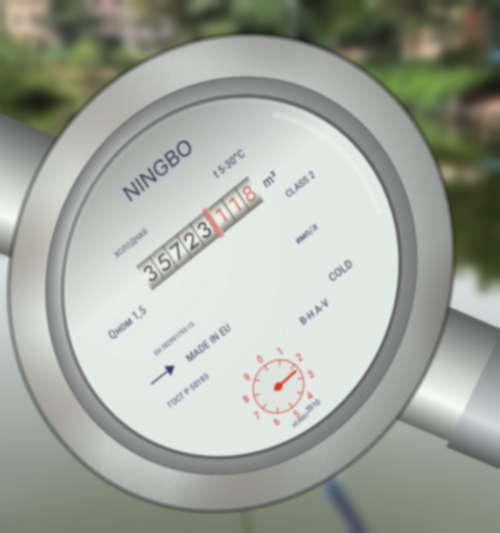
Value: 35723.1182,m³
